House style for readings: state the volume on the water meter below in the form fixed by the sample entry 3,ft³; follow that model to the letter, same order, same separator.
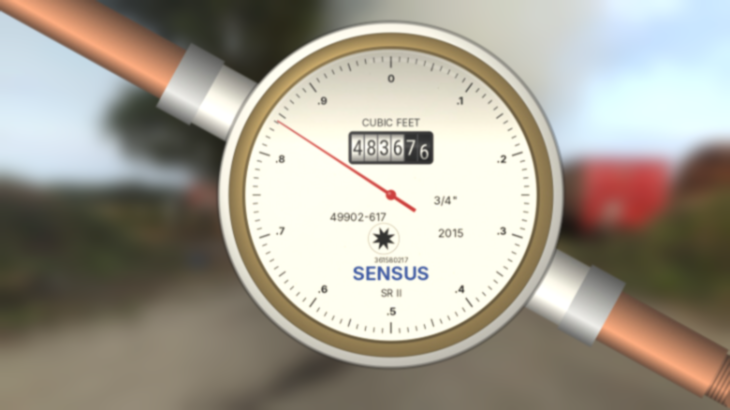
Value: 483675.84,ft³
